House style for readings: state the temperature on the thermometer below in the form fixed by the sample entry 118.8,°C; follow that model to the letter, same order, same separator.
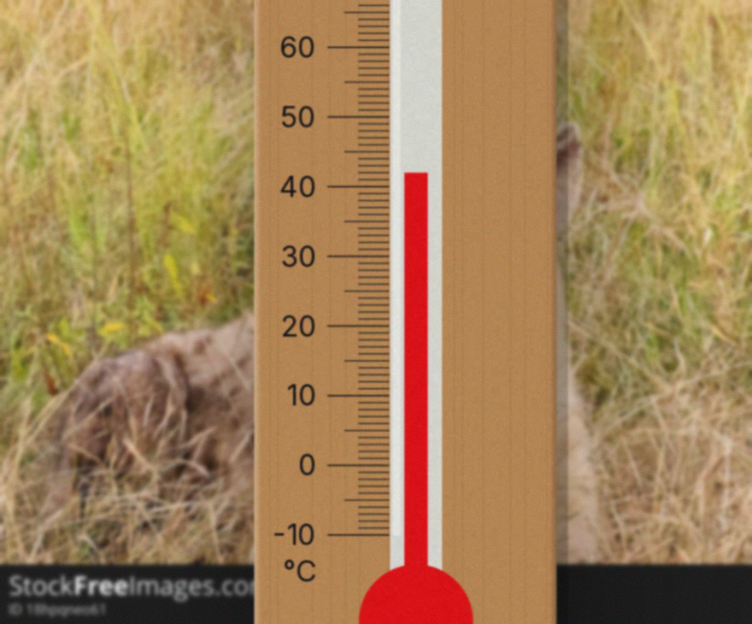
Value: 42,°C
